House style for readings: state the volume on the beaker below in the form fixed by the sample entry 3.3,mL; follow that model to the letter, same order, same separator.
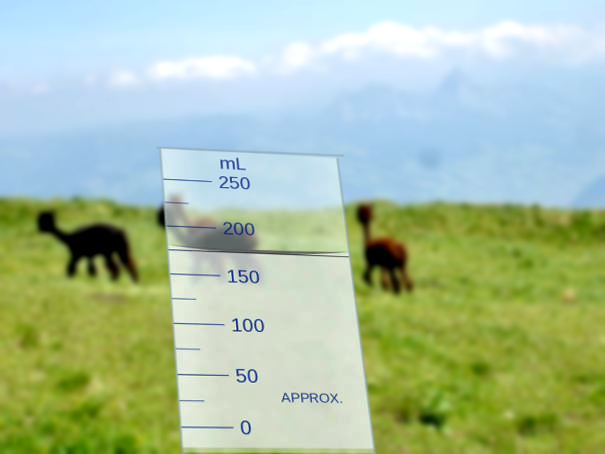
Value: 175,mL
